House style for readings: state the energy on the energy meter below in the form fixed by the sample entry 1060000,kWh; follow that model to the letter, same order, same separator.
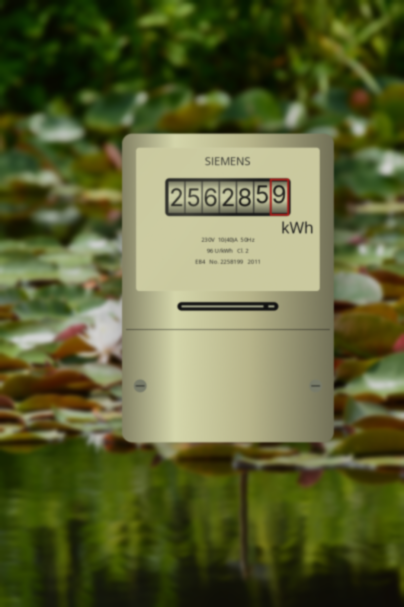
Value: 256285.9,kWh
